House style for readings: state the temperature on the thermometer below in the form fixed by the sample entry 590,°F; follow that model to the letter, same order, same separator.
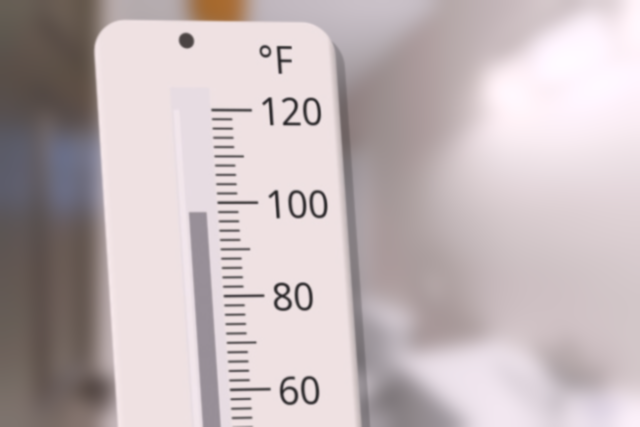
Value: 98,°F
